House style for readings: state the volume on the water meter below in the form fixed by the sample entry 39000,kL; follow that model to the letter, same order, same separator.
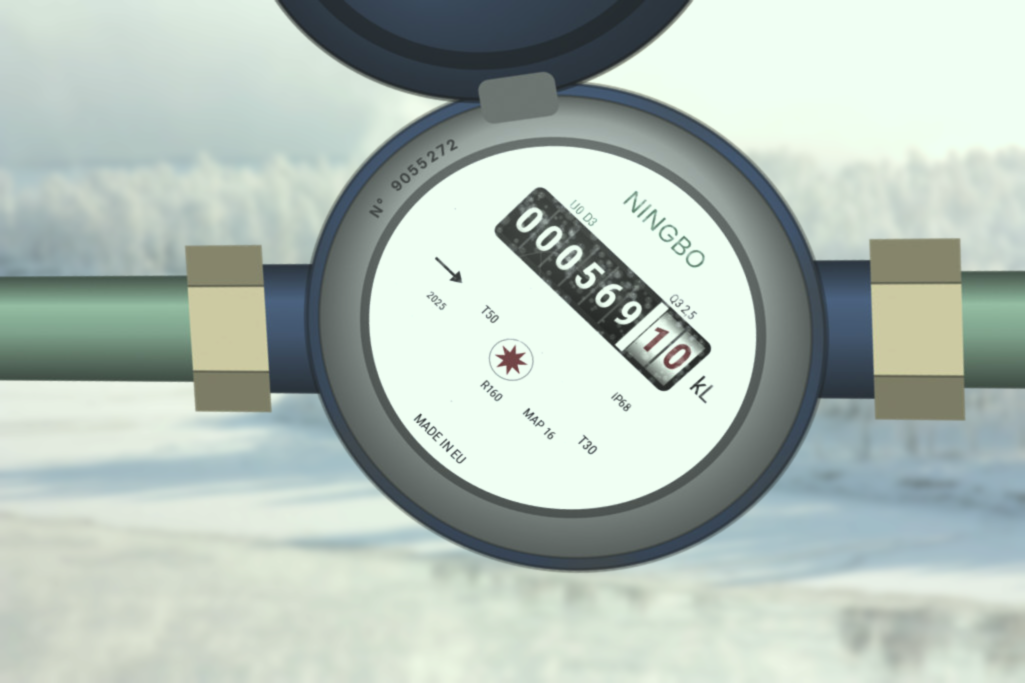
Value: 569.10,kL
